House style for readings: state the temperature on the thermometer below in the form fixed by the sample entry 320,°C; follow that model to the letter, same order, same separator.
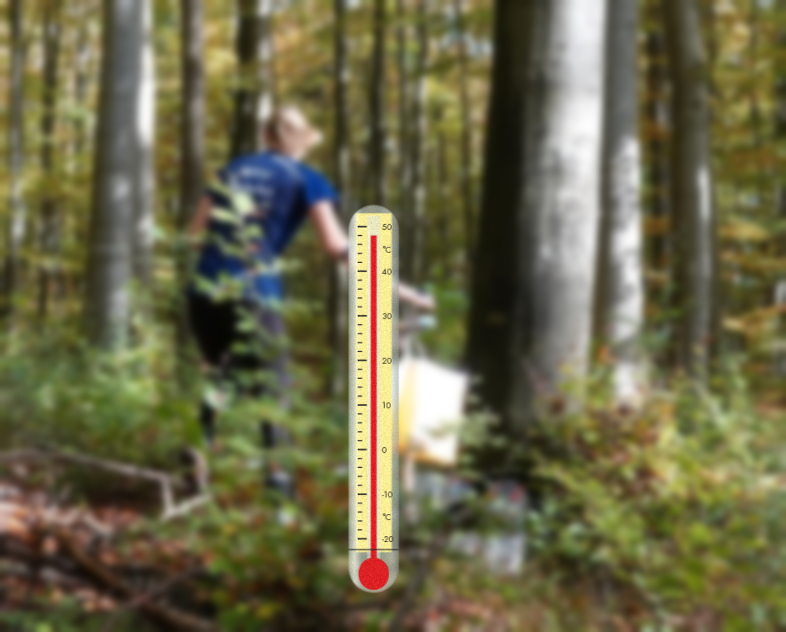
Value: 48,°C
